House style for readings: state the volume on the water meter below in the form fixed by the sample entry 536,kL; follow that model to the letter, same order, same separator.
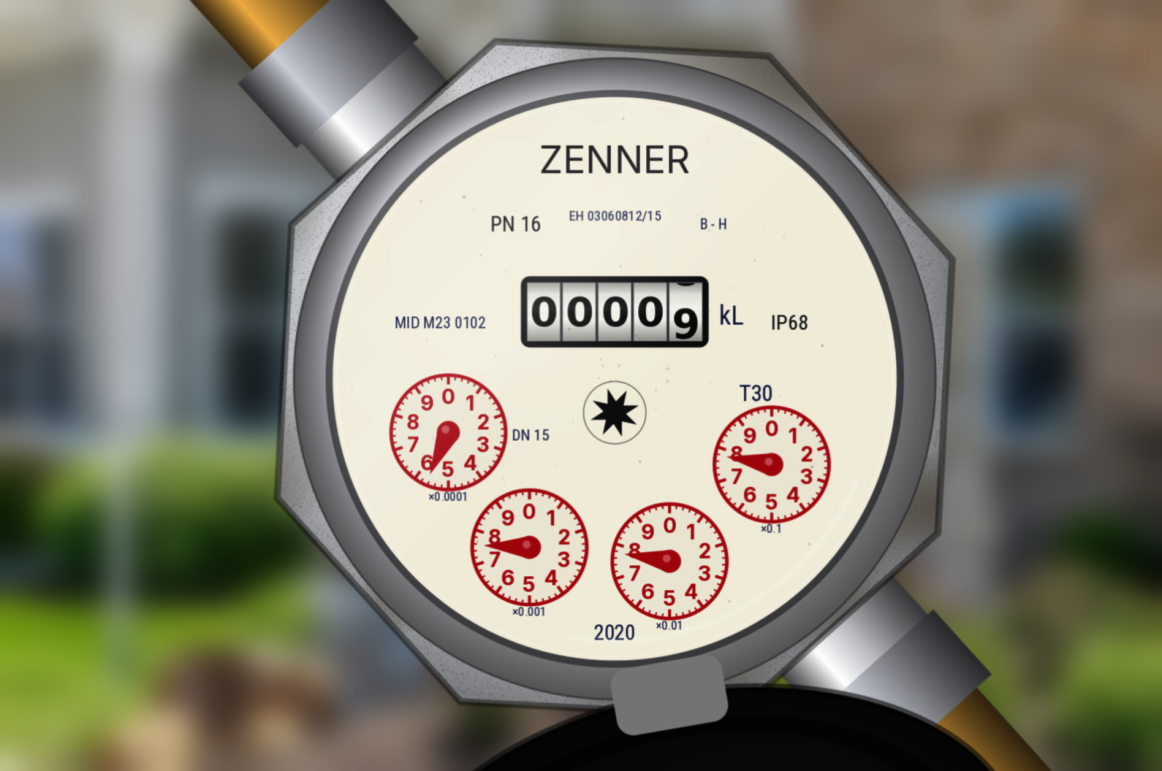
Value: 8.7775,kL
